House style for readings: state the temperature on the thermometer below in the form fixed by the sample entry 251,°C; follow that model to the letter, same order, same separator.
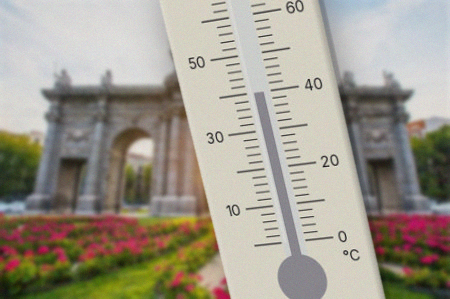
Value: 40,°C
